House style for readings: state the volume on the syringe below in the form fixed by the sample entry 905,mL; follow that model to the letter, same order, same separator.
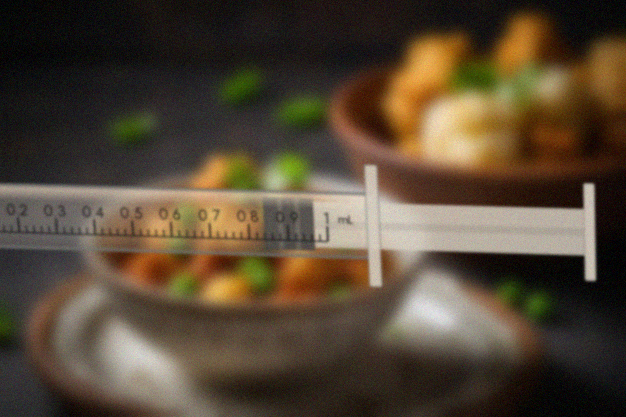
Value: 0.84,mL
